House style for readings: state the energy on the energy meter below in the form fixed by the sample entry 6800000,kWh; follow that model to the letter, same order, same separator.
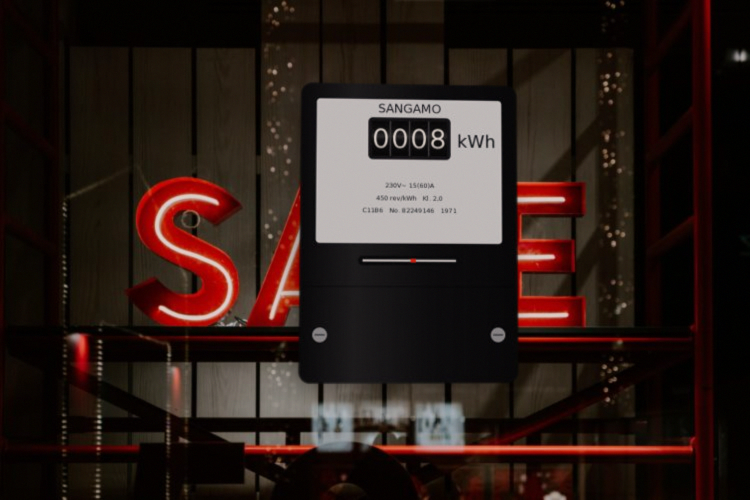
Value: 8,kWh
